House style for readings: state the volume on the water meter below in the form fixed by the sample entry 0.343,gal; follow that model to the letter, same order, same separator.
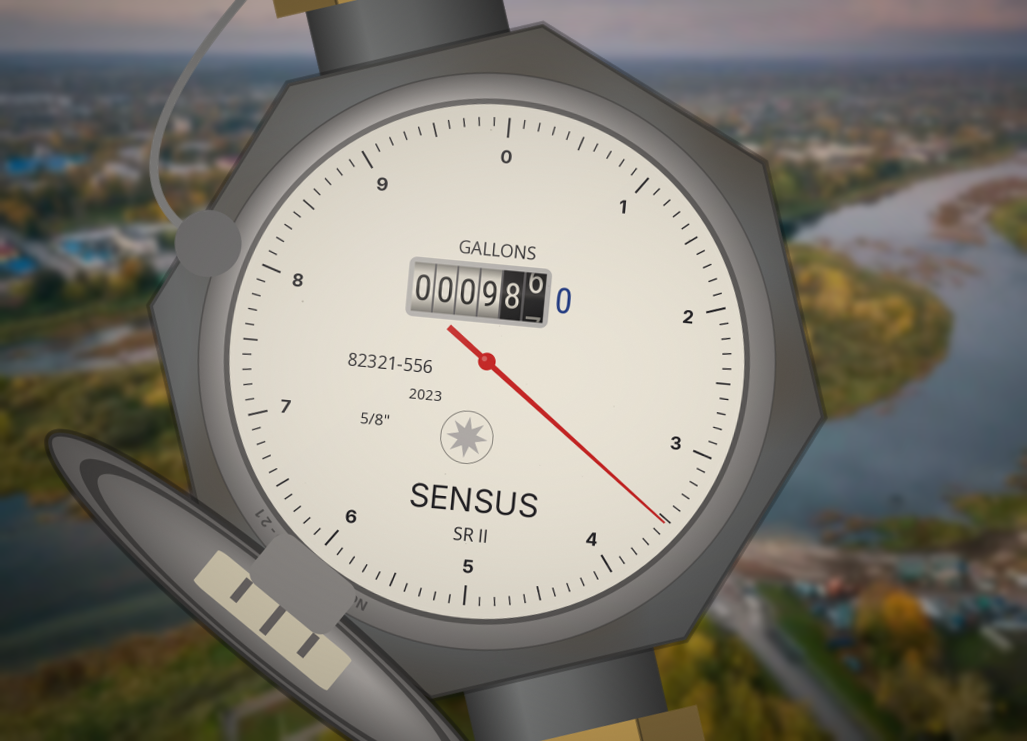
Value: 9863.5,gal
